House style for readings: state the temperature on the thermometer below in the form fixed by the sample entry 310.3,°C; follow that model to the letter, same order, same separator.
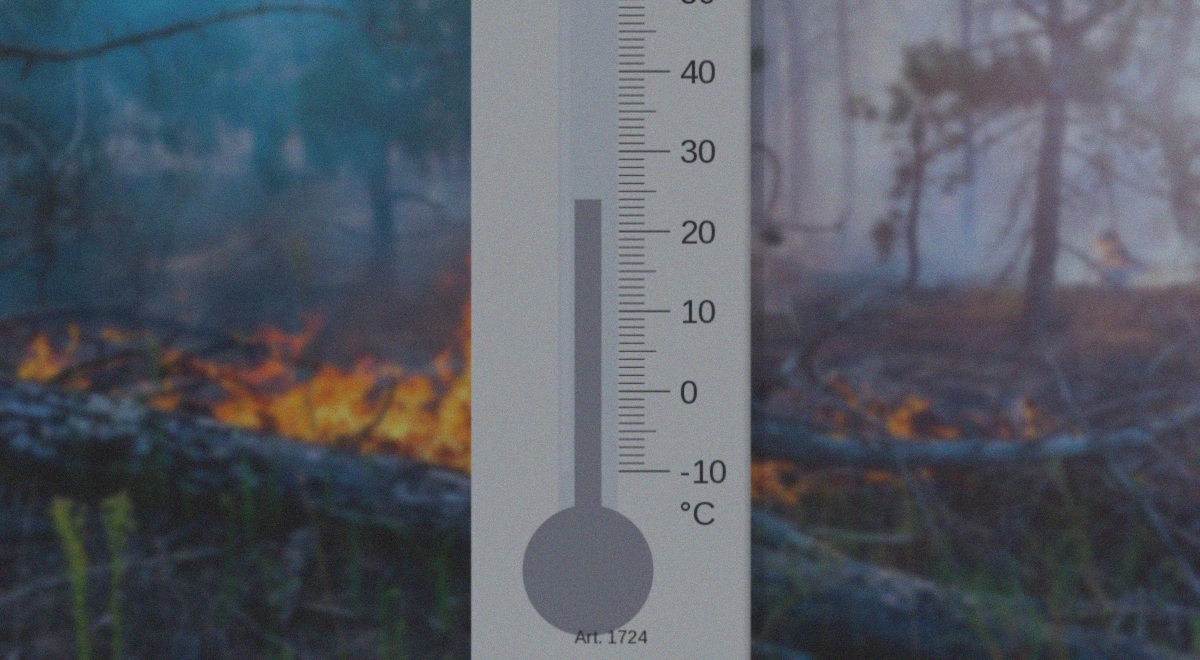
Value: 24,°C
